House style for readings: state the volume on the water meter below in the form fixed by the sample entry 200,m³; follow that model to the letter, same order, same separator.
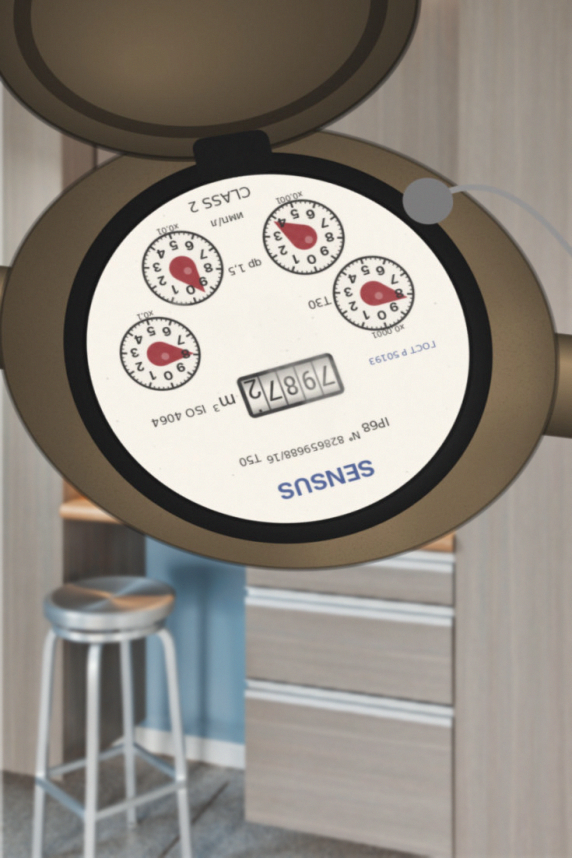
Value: 79871.7938,m³
